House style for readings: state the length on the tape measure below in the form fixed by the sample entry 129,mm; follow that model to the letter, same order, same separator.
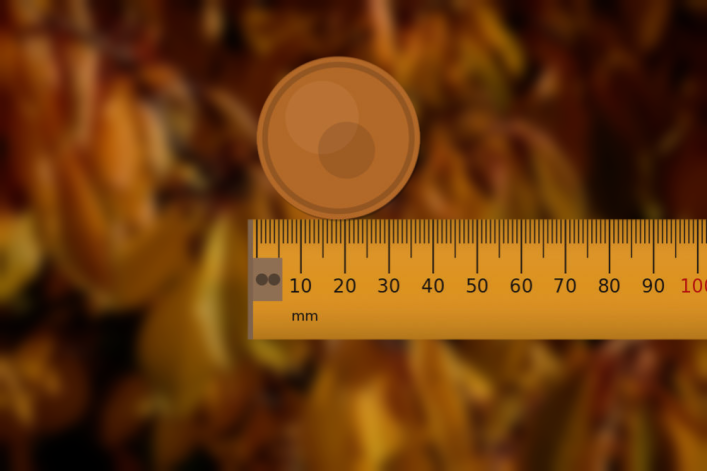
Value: 37,mm
